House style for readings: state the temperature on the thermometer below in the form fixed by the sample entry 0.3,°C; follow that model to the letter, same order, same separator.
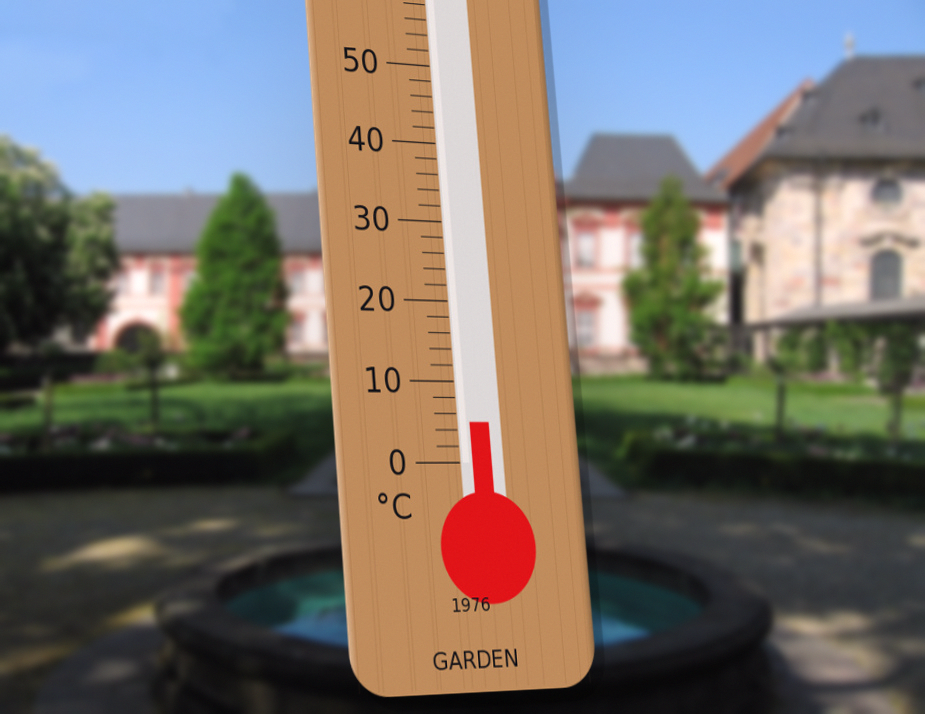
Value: 5,°C
